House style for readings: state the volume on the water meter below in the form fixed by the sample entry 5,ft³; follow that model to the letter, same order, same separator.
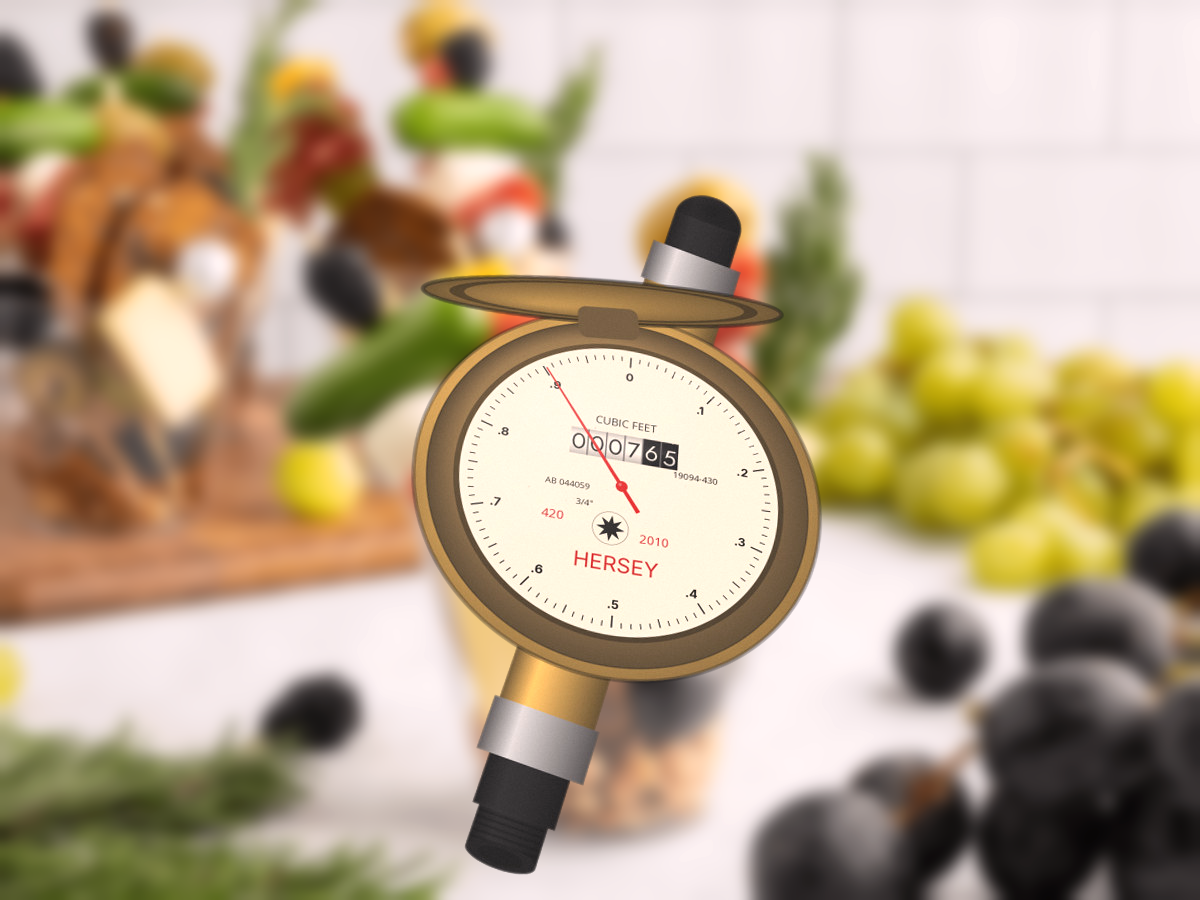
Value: 764.90,ft³
